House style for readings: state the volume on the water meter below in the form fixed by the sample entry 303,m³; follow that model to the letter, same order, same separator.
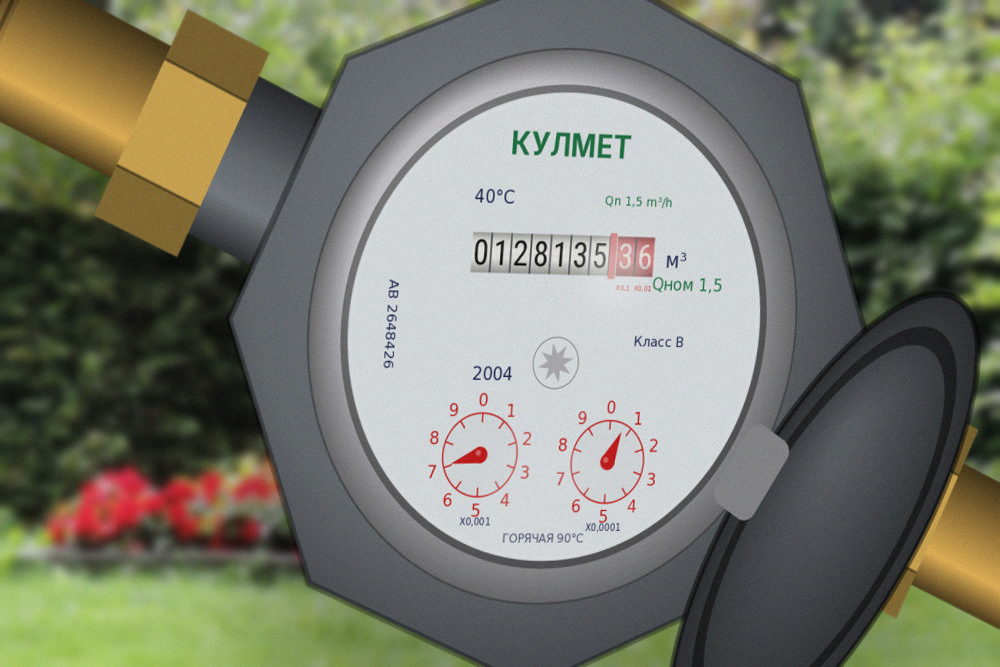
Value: 128135.3670,m³
